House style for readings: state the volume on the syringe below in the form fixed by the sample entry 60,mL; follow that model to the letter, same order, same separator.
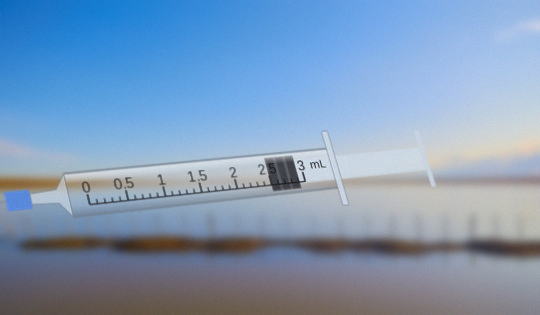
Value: 2.5,mL
